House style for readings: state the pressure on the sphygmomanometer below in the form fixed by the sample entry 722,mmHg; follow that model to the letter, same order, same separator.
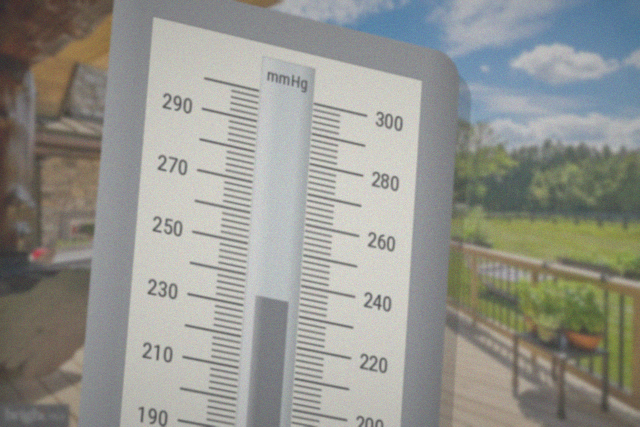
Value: 234,mmHg
